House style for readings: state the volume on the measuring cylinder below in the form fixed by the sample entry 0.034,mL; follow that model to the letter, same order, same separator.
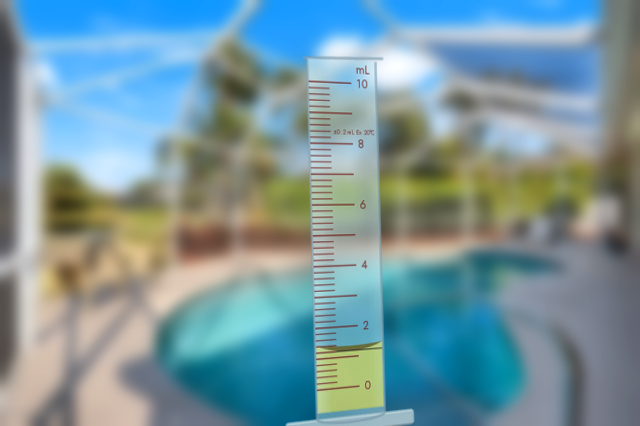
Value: 1.2,mL
